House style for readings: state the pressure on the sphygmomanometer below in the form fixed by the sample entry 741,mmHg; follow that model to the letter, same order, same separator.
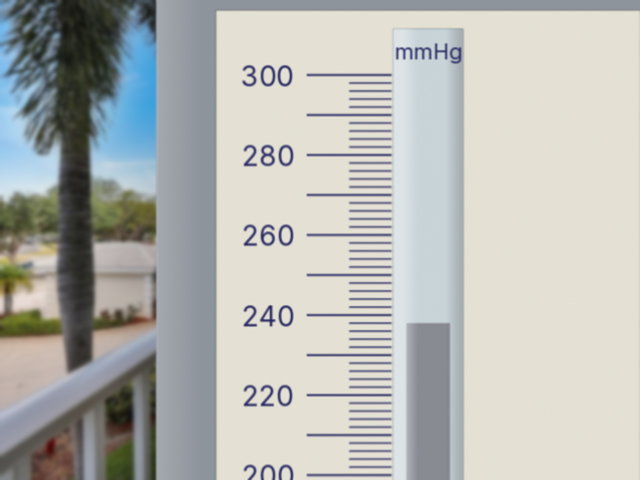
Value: 238,mmHg
